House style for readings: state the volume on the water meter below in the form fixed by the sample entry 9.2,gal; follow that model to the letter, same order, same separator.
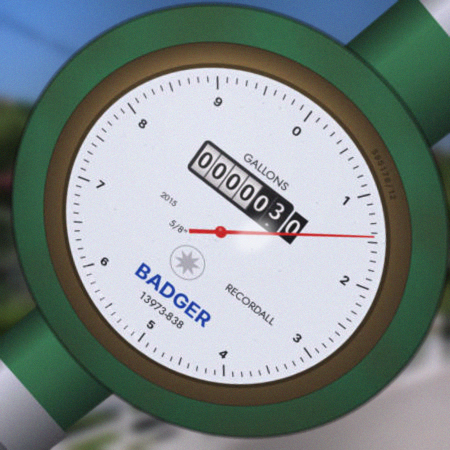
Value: 31.4,gal
